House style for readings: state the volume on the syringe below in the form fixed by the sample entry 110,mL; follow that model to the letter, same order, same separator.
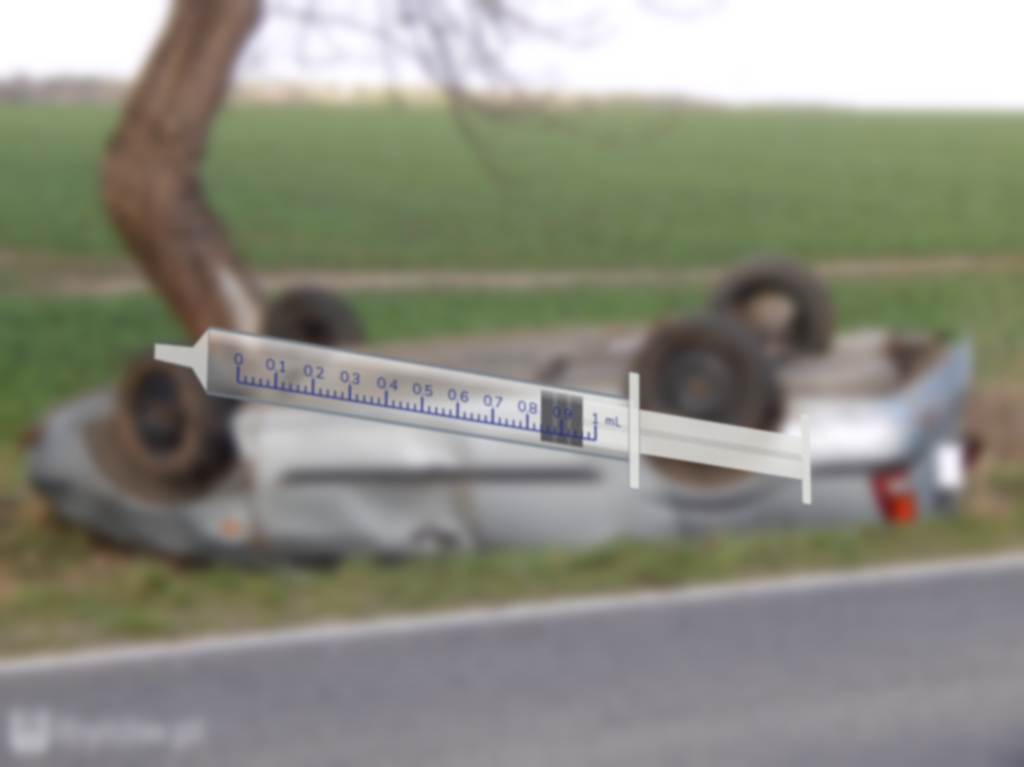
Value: 0.84,mL
